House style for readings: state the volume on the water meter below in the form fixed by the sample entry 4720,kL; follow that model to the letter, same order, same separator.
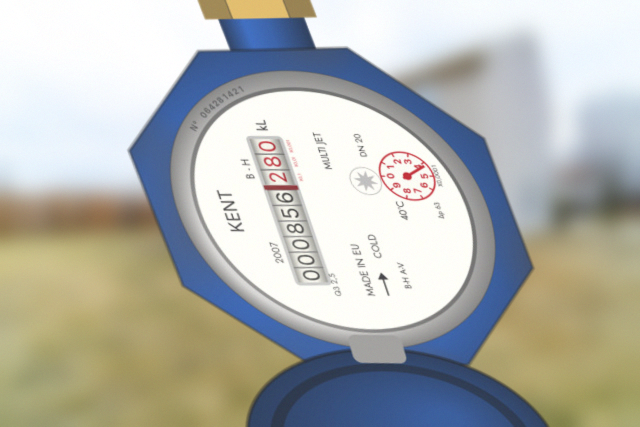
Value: 856.2804,kL
